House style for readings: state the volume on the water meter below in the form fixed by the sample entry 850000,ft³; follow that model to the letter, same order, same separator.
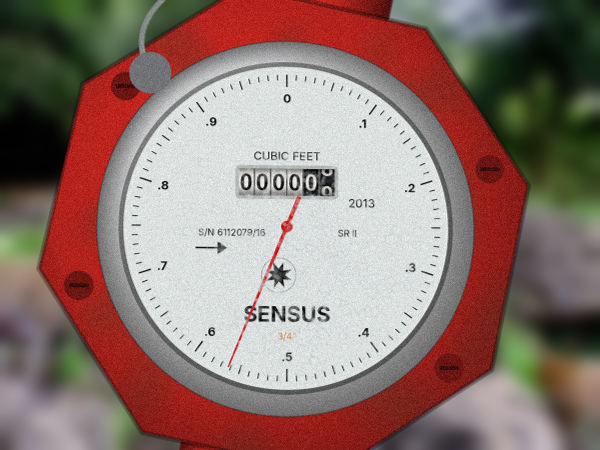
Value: 8.56,ft³
